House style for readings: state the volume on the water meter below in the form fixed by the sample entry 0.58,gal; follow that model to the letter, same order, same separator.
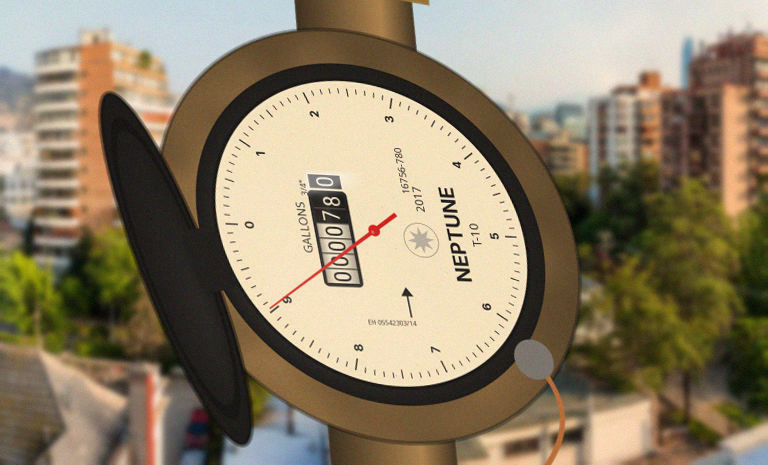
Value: 779.0,gal
